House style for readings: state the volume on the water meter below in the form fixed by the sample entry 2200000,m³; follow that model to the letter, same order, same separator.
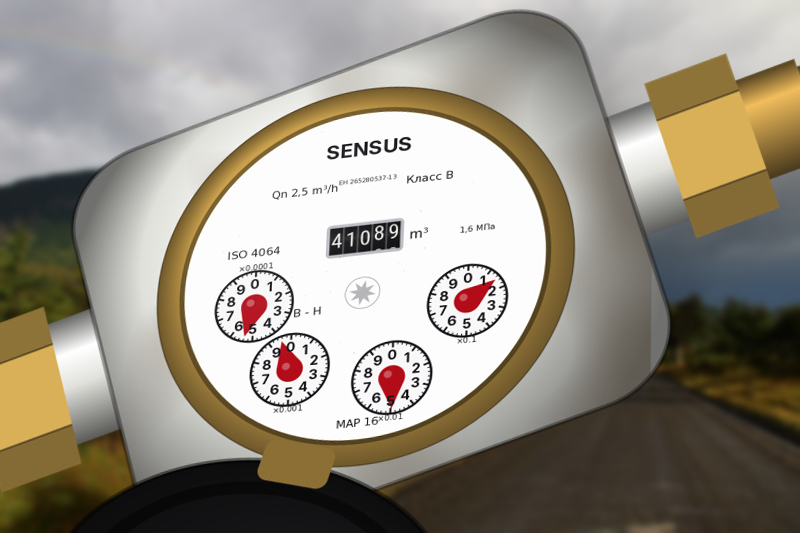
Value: 41089.1495,m³
